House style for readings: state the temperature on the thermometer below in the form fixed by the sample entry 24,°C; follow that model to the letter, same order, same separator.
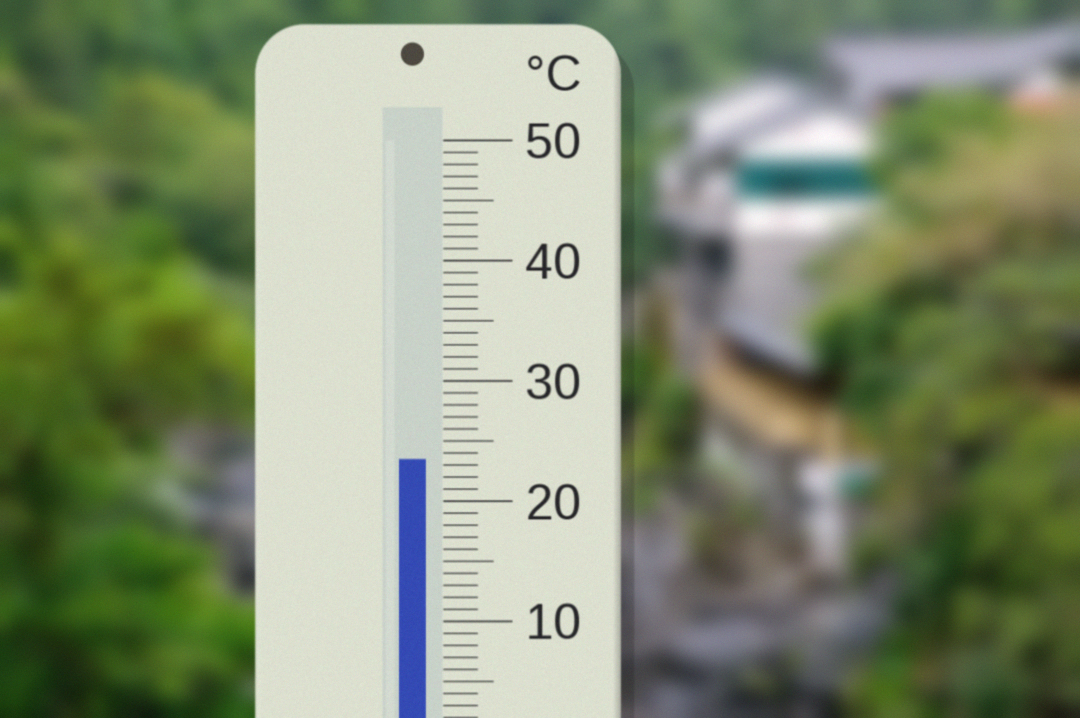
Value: 23.5,°C
